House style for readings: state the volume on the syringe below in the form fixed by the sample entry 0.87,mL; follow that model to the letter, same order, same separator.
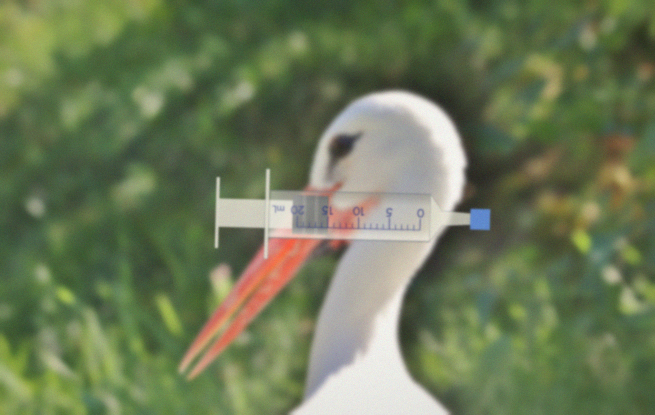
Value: 15,mL
